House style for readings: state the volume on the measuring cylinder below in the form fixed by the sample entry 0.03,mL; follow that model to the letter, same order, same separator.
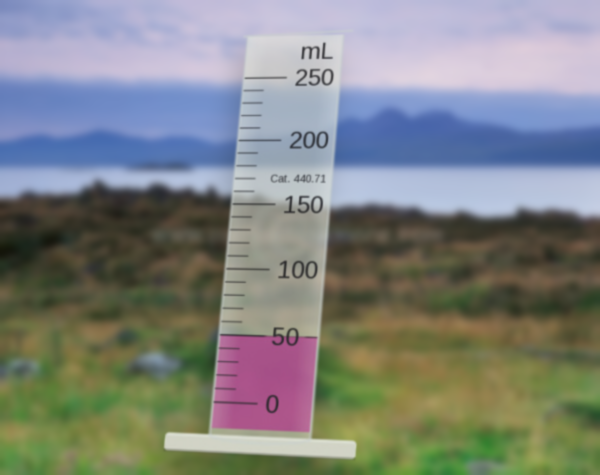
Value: 50,mL
